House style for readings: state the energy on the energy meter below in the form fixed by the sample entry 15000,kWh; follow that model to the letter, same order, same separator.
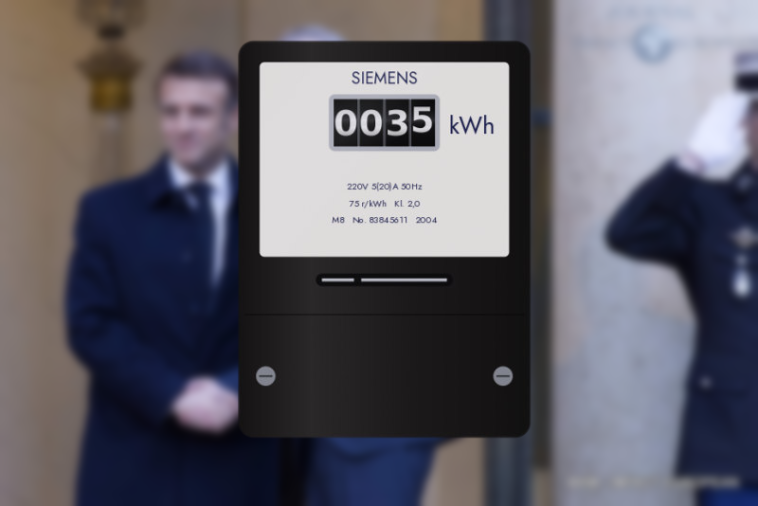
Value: 35,kWh
